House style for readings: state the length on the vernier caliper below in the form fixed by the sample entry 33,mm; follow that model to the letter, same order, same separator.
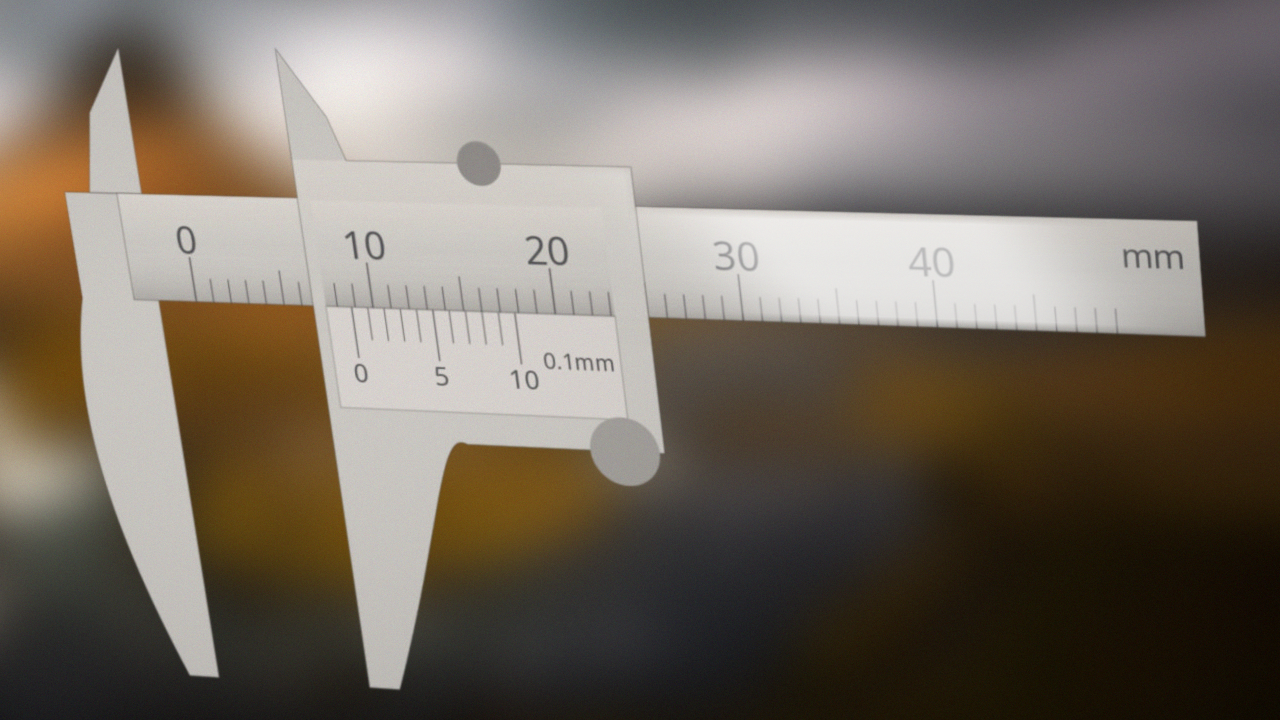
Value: 8.8,mm
